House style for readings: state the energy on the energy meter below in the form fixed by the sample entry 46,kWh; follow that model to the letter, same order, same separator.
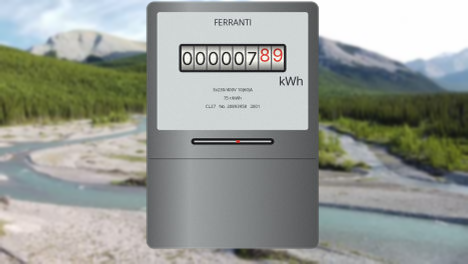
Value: 7.89,kWh
